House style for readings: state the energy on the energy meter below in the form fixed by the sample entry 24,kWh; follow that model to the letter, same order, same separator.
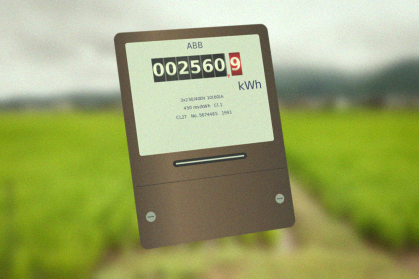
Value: 2560.9,kWh
